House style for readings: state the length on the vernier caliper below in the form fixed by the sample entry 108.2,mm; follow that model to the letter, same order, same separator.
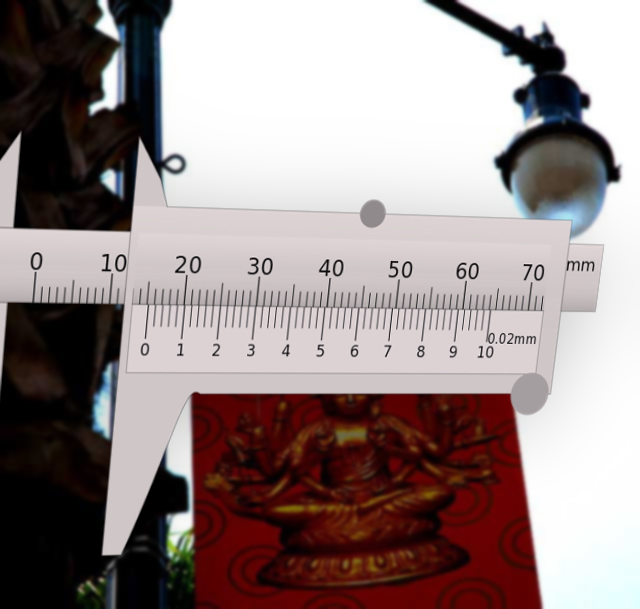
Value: 15.2,mm
